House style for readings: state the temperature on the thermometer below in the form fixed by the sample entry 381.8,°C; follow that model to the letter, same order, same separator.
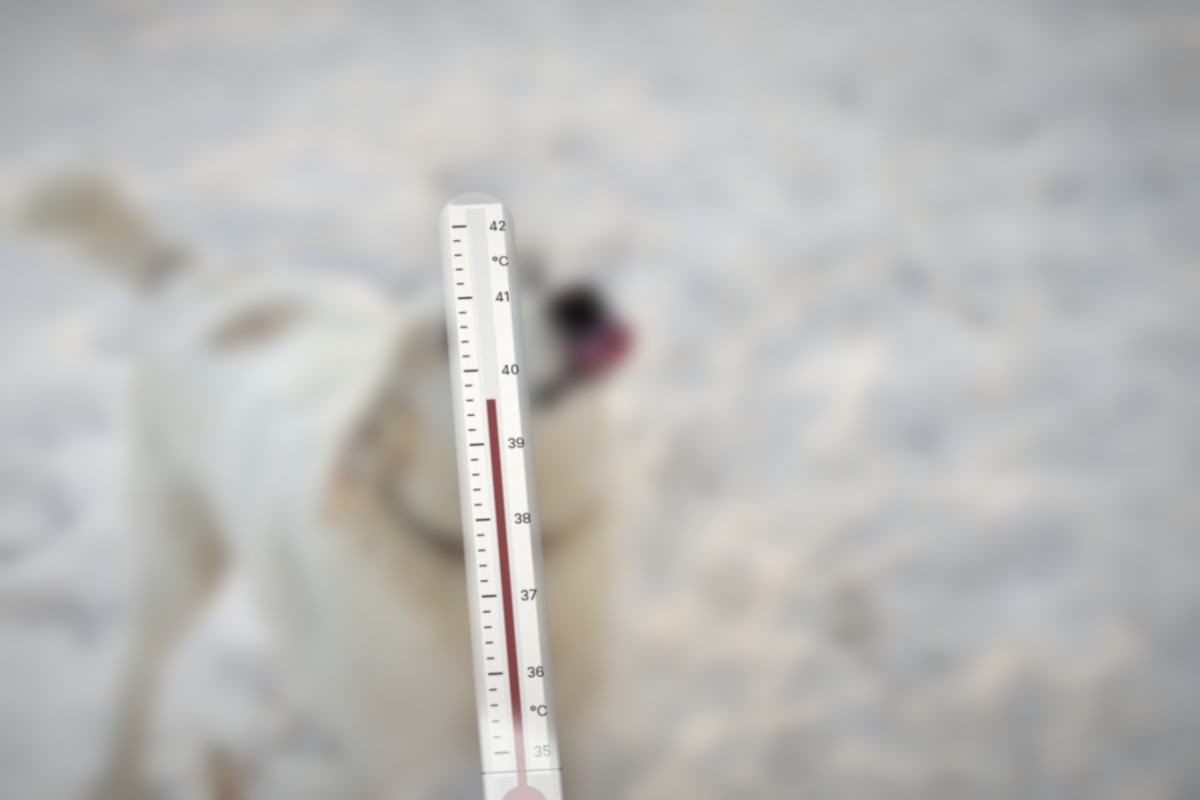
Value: 39.6,°C
